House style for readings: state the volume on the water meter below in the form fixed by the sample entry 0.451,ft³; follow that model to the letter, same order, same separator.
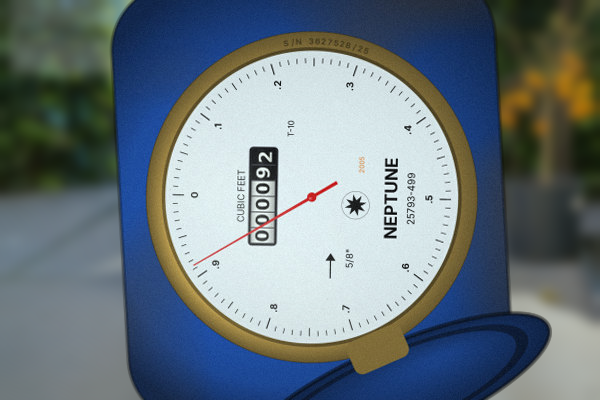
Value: 91.91,ft³
